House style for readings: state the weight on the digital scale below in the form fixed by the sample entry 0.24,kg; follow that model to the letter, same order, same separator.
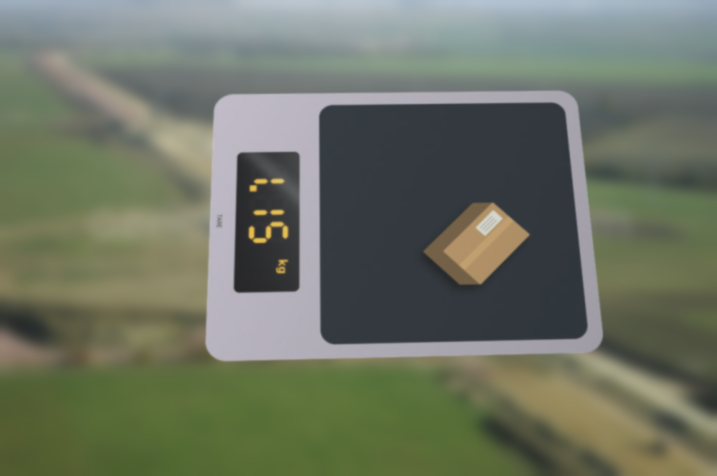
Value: 1.15,kg
